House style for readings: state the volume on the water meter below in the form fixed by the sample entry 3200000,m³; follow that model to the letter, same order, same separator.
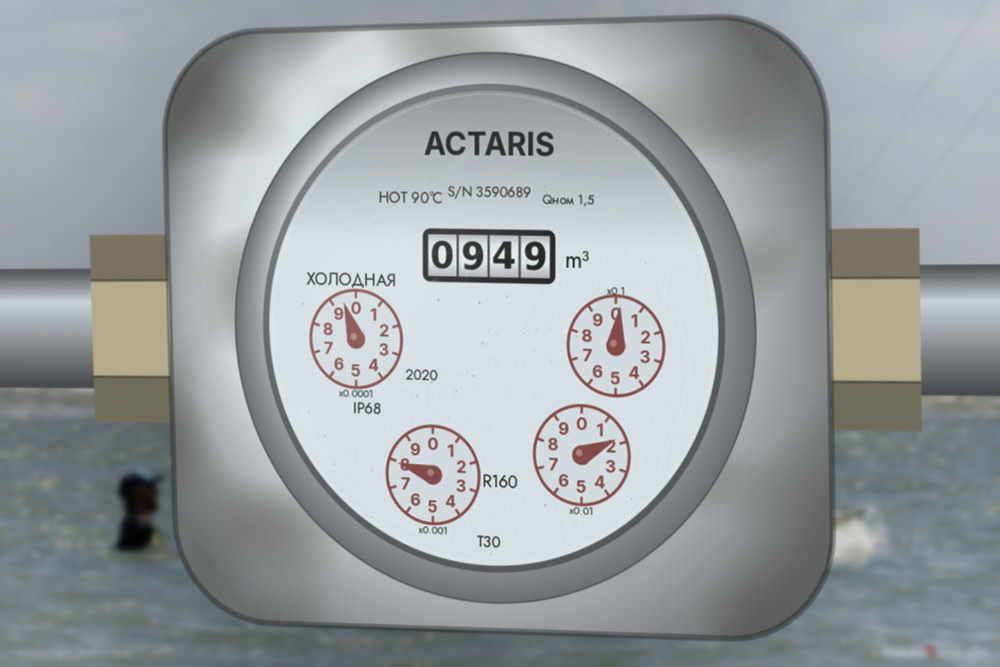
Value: 949.0179,m³
